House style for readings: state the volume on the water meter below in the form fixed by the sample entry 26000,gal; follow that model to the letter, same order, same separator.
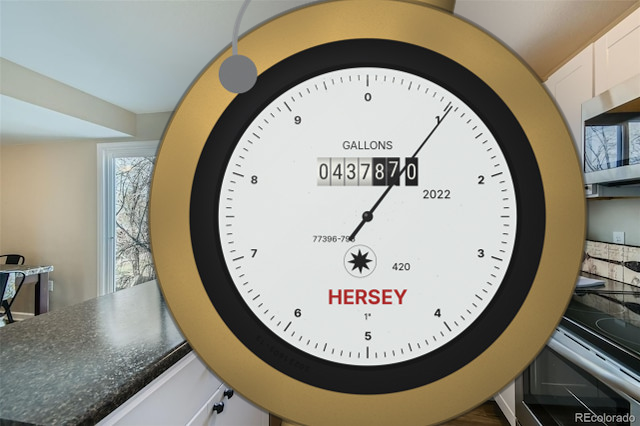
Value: 437871.0,gal
